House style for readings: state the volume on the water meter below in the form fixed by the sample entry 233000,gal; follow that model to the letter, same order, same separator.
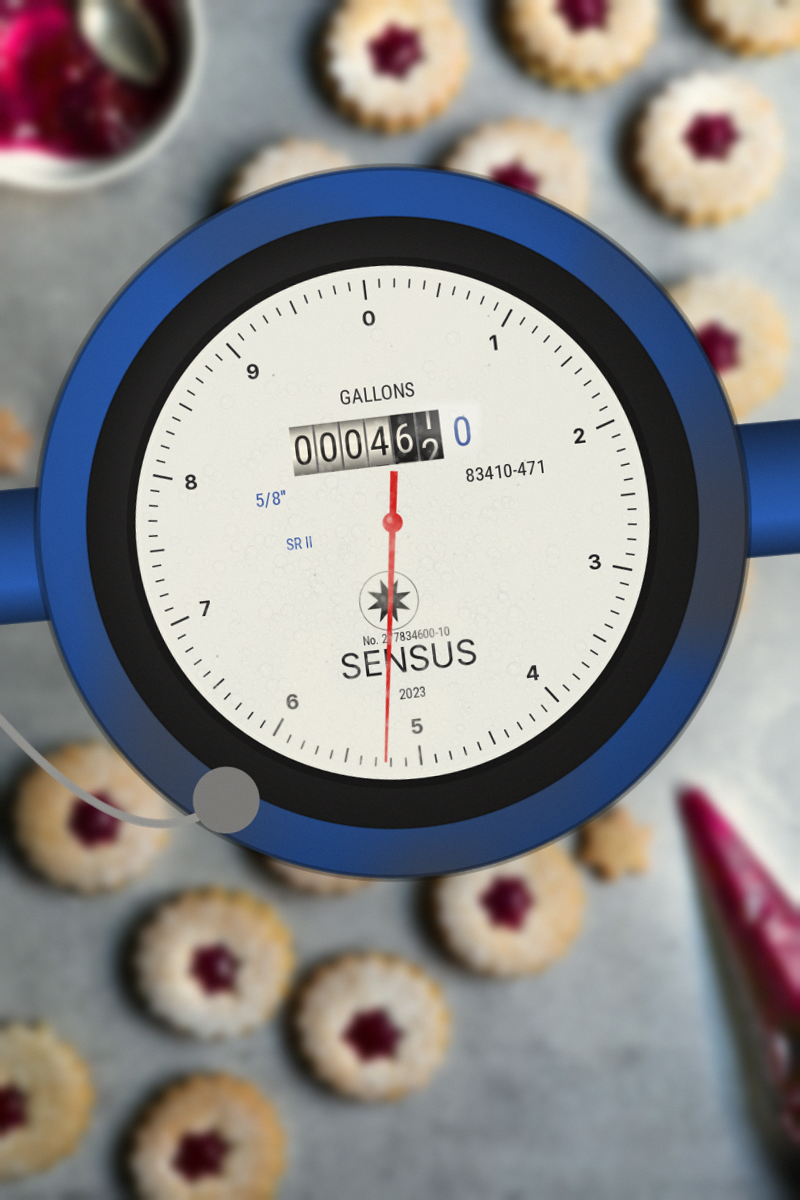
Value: 4615.2,gal
